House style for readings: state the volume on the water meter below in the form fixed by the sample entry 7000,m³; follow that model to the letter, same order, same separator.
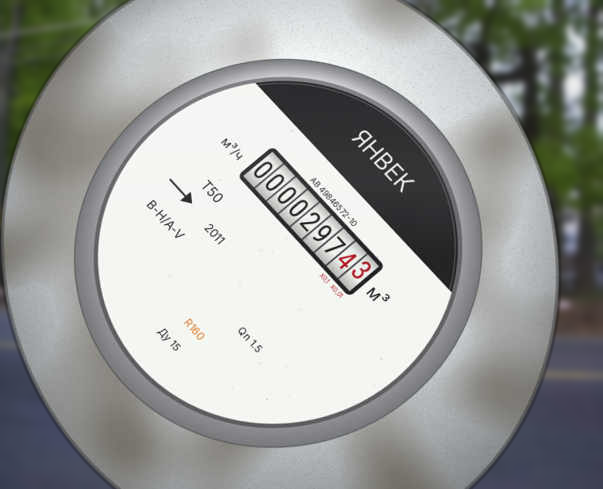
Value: 297.43,m³
